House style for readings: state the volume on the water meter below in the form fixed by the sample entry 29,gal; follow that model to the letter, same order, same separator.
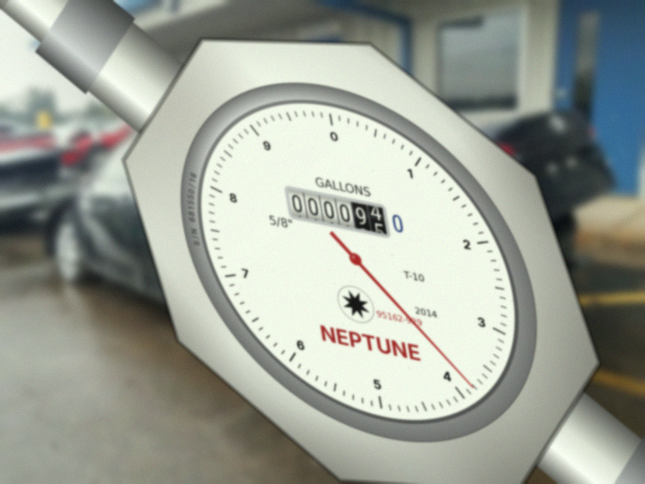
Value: 943.8,gal
